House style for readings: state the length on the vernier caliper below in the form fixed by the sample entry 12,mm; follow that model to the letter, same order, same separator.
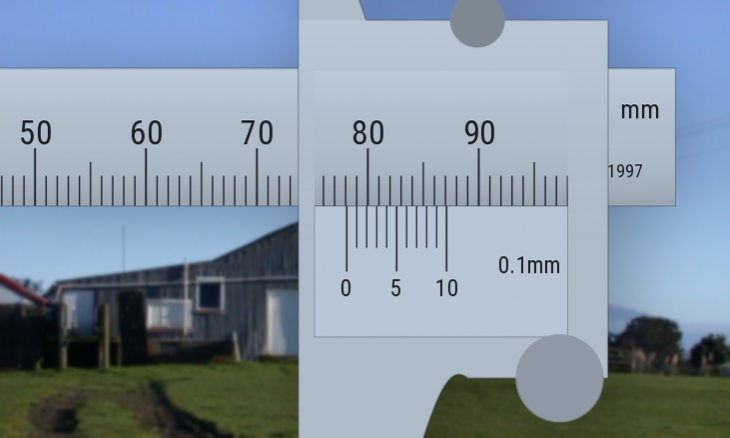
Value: 78.1,mm
